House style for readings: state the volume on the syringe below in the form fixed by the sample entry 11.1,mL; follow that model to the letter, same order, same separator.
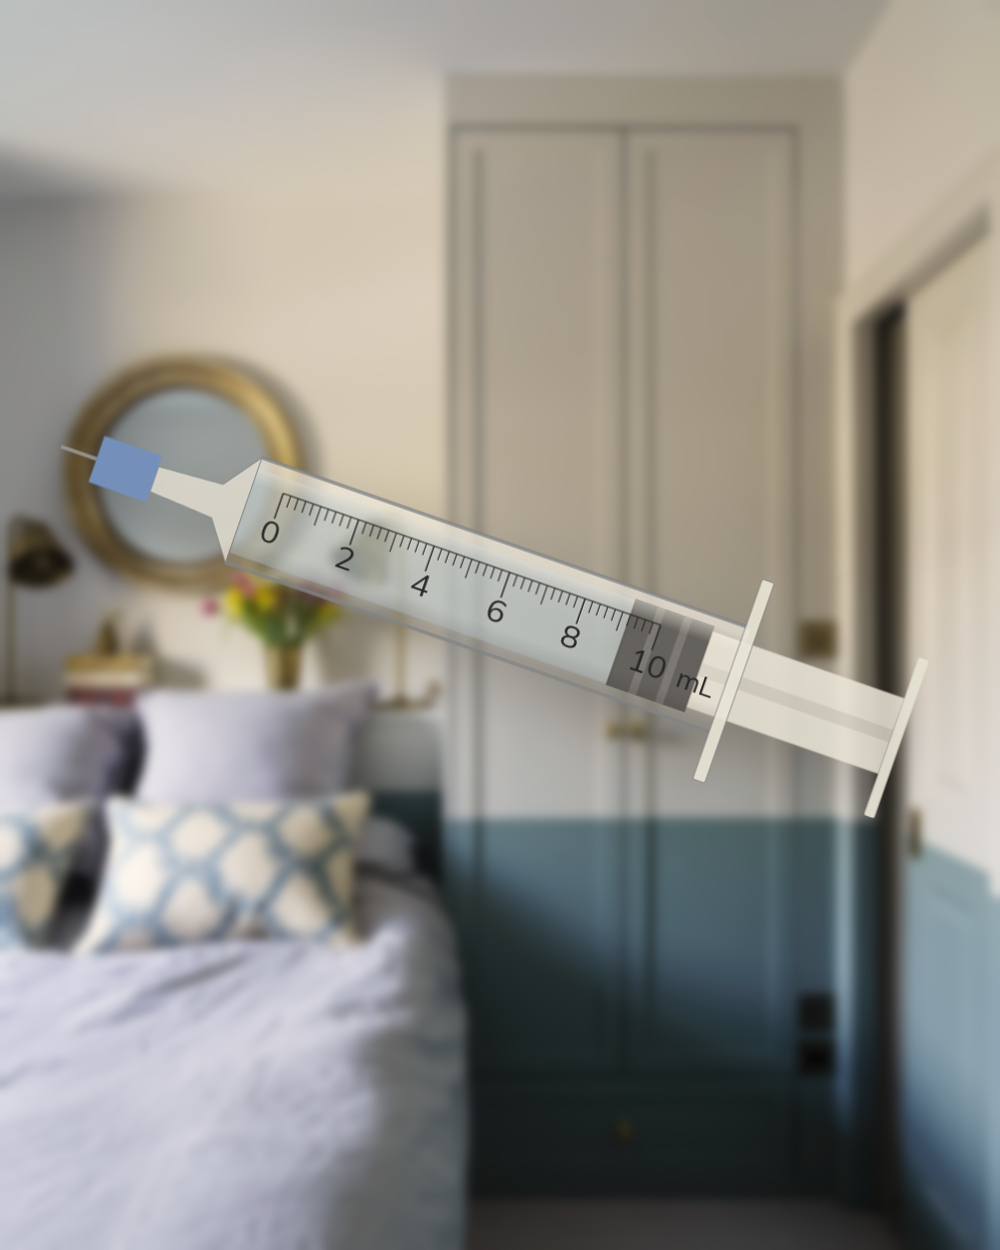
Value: 9.2,mL
